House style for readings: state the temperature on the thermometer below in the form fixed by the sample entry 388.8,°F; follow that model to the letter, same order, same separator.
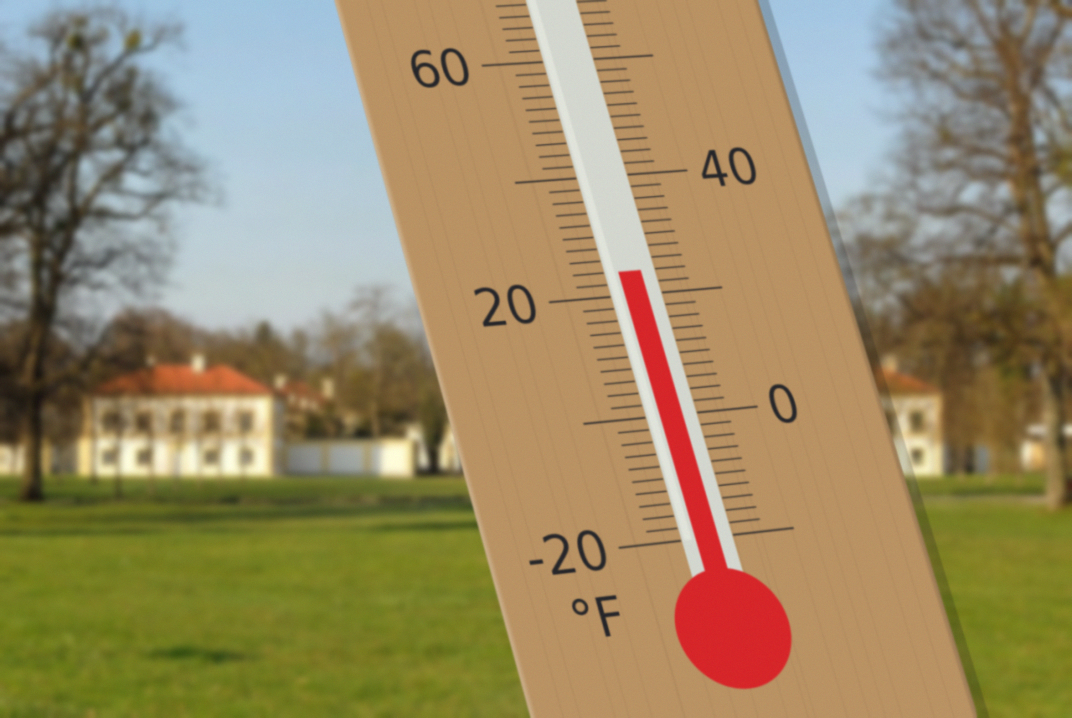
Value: 24,°F
